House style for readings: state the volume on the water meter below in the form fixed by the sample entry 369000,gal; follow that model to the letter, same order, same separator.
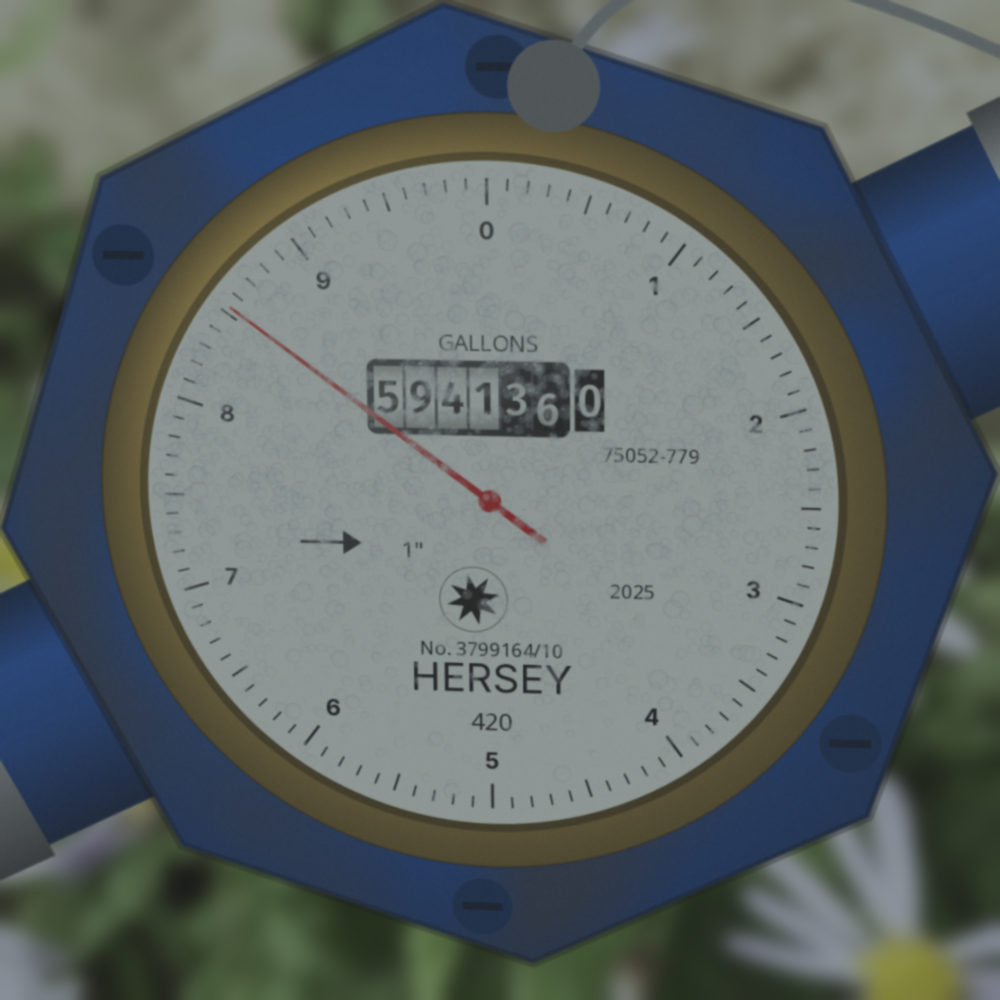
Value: 5941358.5,gal
